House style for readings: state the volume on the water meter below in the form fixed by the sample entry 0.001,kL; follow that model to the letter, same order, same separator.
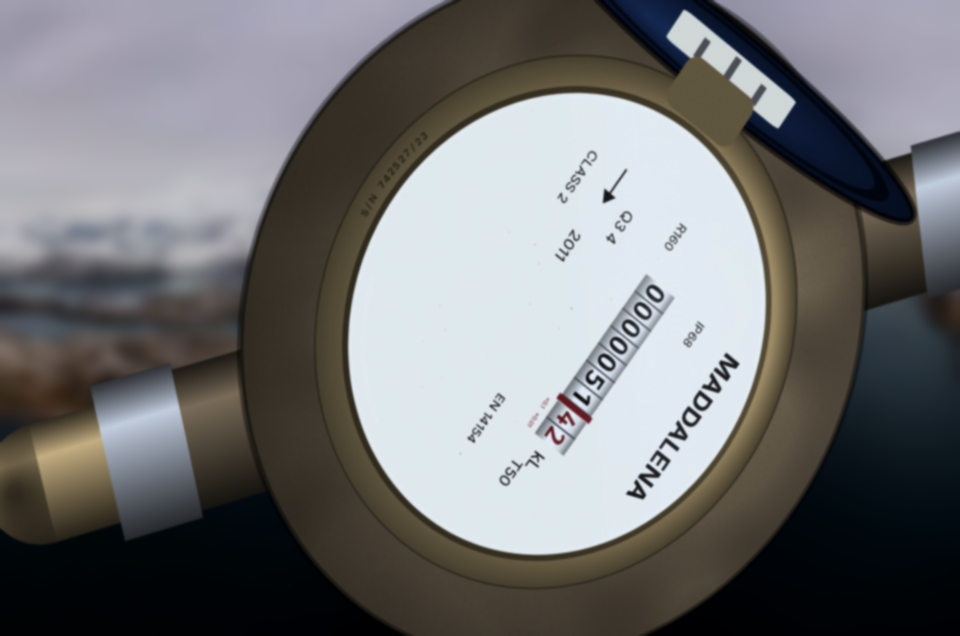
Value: 51.42,kL
